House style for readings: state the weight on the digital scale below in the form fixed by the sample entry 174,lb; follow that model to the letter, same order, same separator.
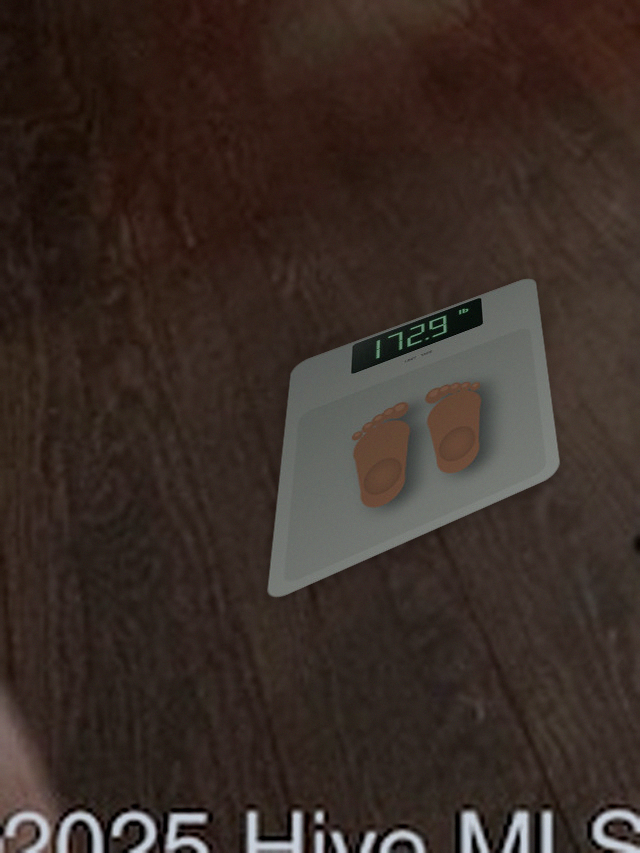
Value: 172.9,lb
